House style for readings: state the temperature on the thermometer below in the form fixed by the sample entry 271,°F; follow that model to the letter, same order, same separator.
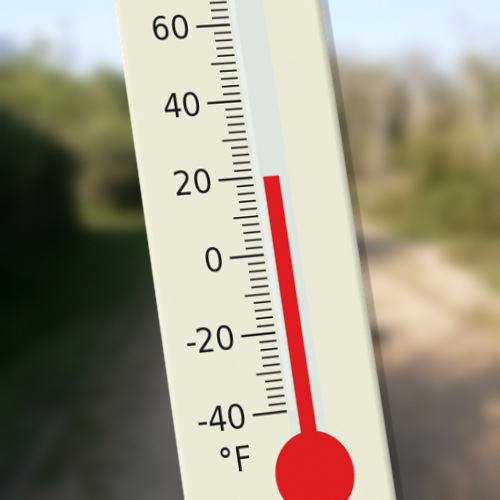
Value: 20,°F
